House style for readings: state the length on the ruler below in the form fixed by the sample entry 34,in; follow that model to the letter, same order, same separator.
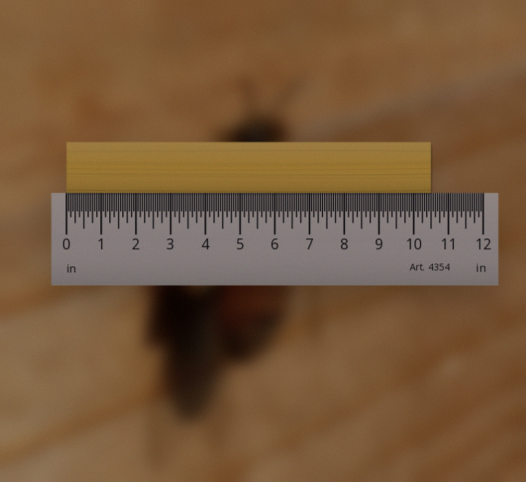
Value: 10.5,in
